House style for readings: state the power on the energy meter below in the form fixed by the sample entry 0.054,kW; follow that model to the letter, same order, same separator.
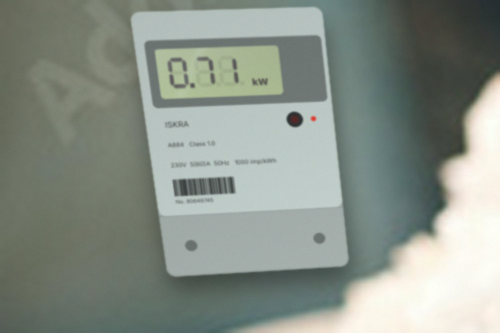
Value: 0.71,kW
